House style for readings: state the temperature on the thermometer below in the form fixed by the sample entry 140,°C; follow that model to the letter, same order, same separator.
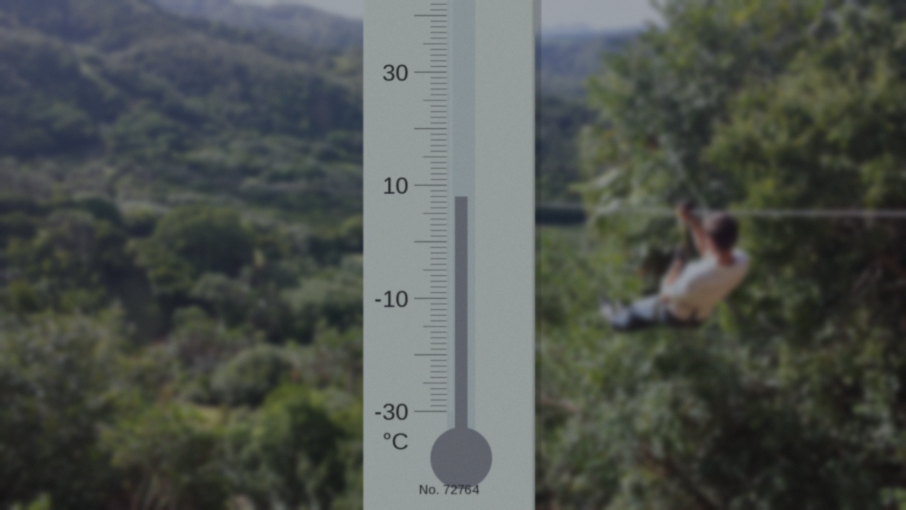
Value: 8,°C
